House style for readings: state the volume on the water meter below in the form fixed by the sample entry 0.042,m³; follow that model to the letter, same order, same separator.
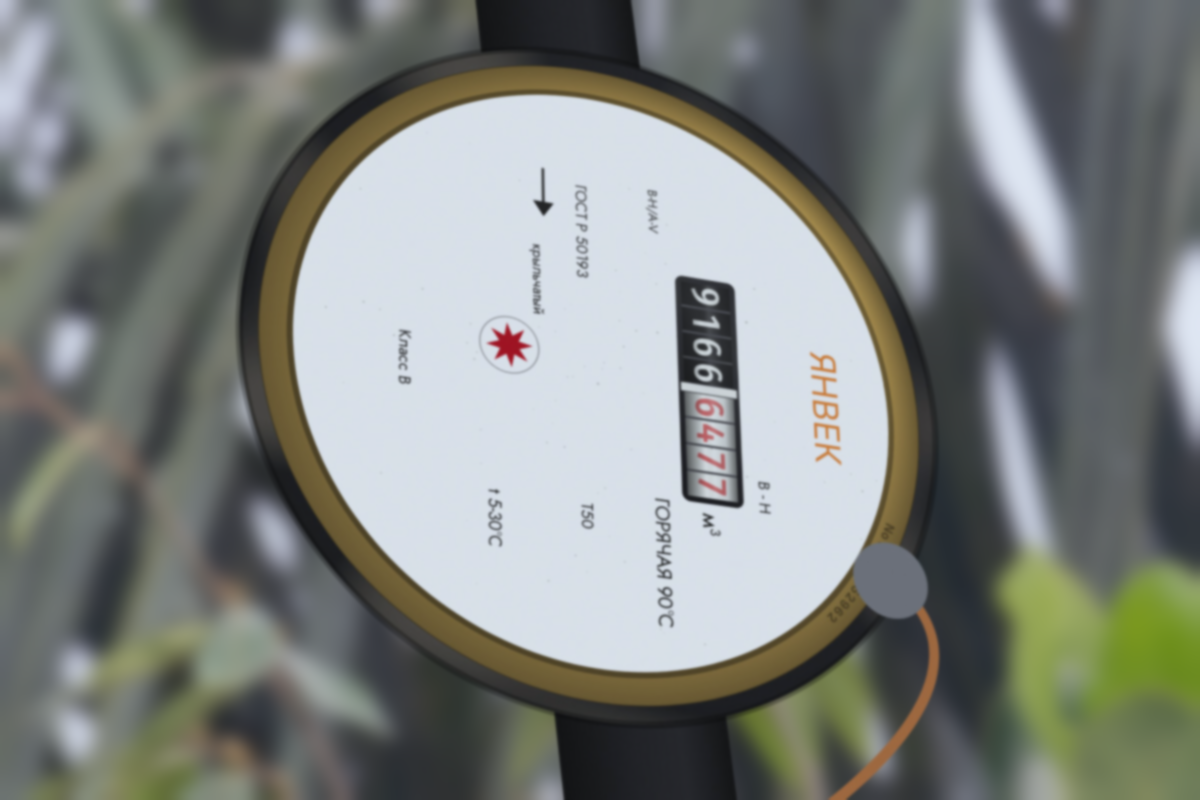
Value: 9166.6477,m³
